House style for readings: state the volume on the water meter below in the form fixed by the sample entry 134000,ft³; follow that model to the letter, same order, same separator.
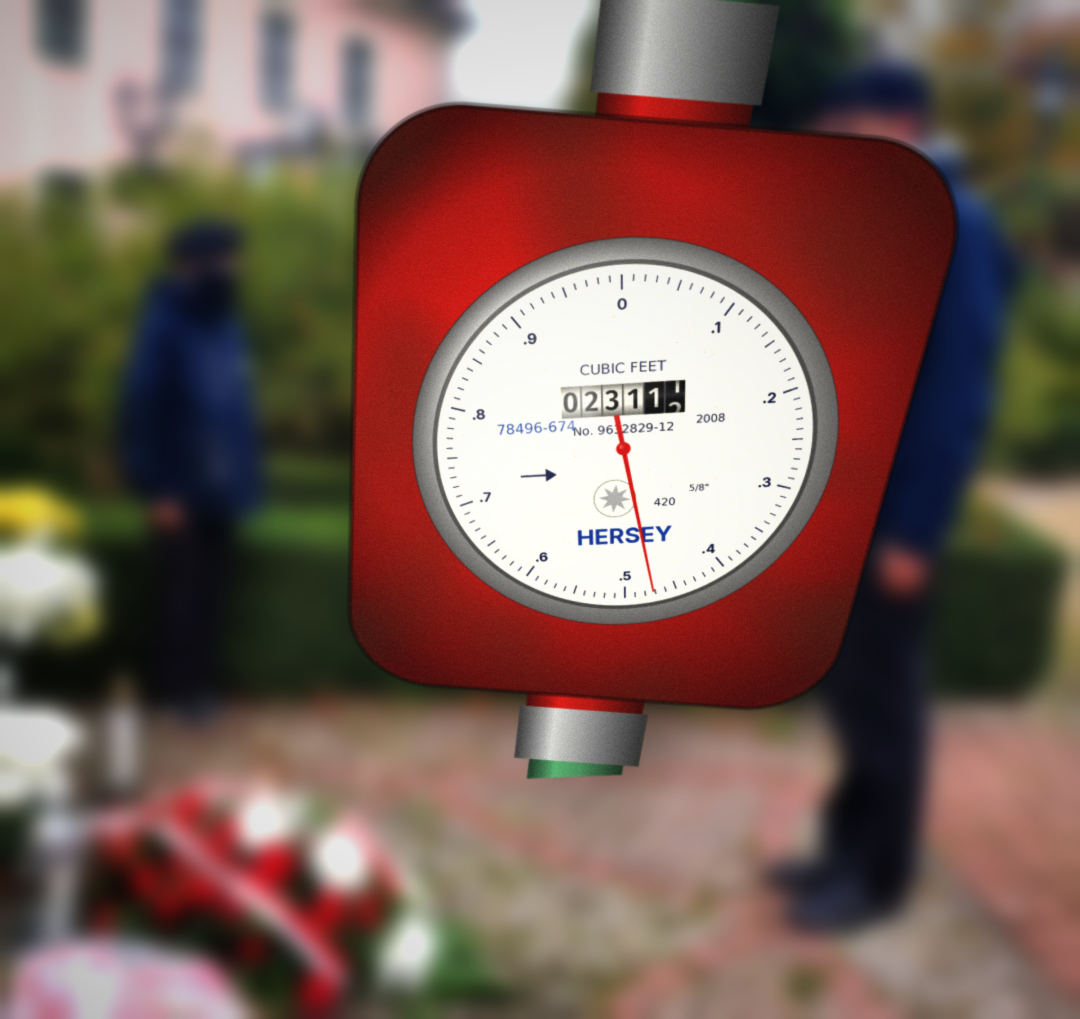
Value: 23111.47,ft³
